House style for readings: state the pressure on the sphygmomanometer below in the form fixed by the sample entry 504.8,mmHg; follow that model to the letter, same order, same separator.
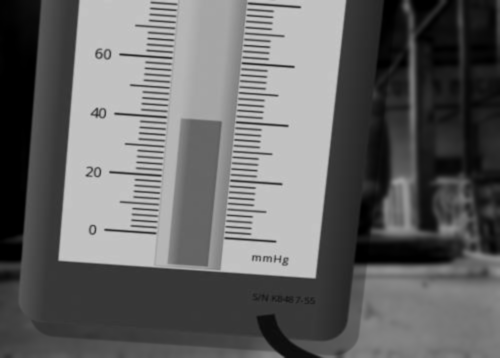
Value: 40,mmHg
